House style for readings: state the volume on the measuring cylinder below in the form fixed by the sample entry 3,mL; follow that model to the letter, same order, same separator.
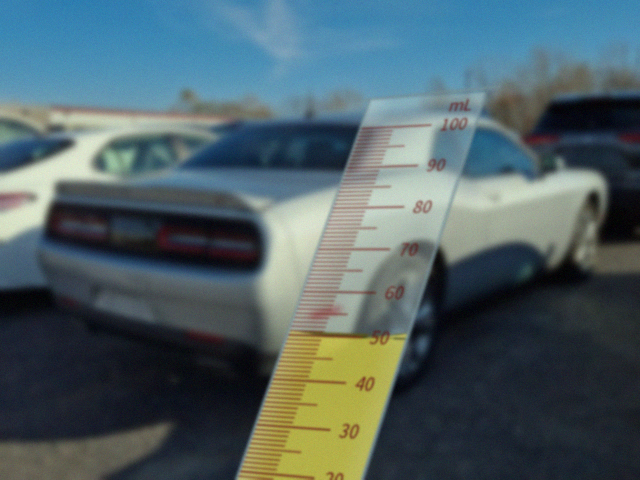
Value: 50,mL
